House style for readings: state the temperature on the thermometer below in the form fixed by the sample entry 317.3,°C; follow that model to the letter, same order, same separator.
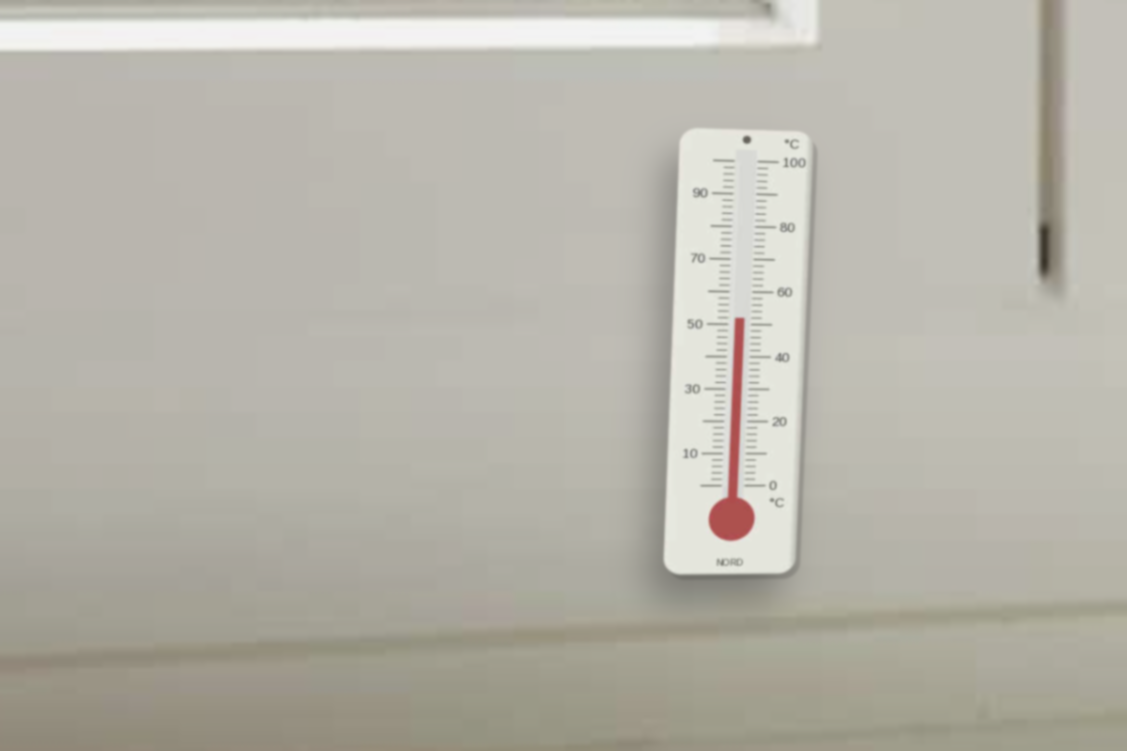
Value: 52,°C
